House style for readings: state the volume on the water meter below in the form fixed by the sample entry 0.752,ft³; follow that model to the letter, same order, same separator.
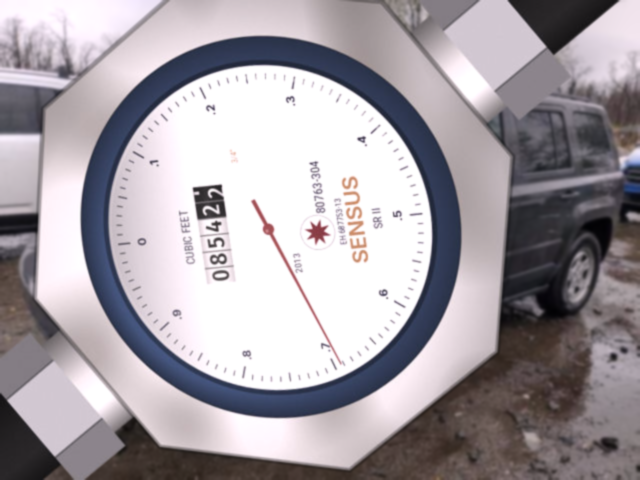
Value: 85421.69,ft³
